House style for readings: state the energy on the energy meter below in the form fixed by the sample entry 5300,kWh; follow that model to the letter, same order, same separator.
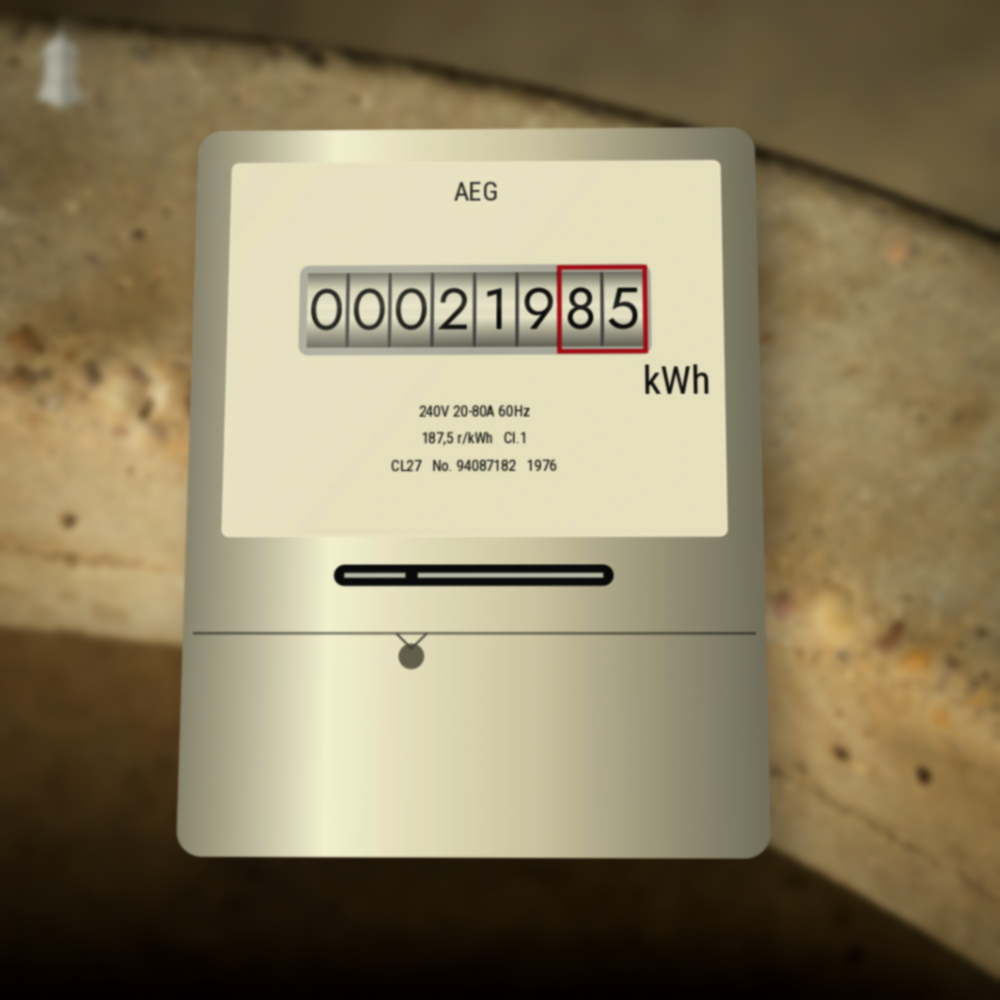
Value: 219.85,kWh
